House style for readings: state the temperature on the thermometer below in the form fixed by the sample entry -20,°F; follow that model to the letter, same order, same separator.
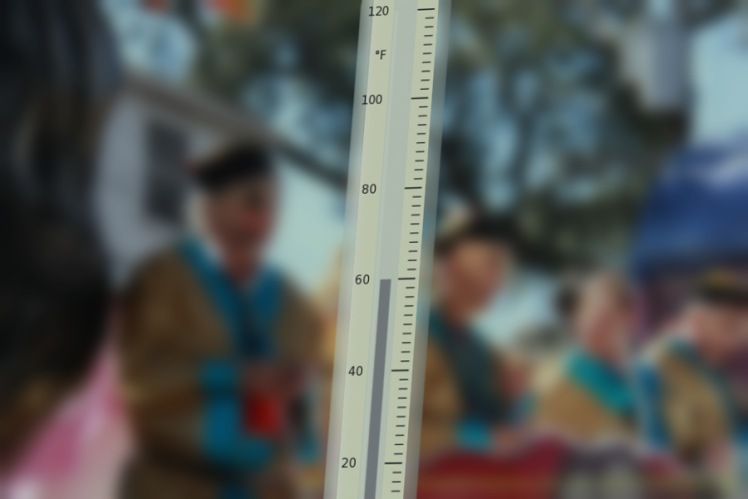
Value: 60,°F
